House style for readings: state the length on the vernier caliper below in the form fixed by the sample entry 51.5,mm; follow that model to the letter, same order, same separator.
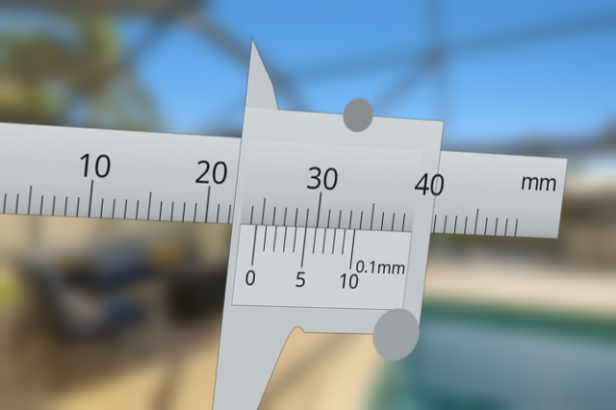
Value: 24.5,mm
